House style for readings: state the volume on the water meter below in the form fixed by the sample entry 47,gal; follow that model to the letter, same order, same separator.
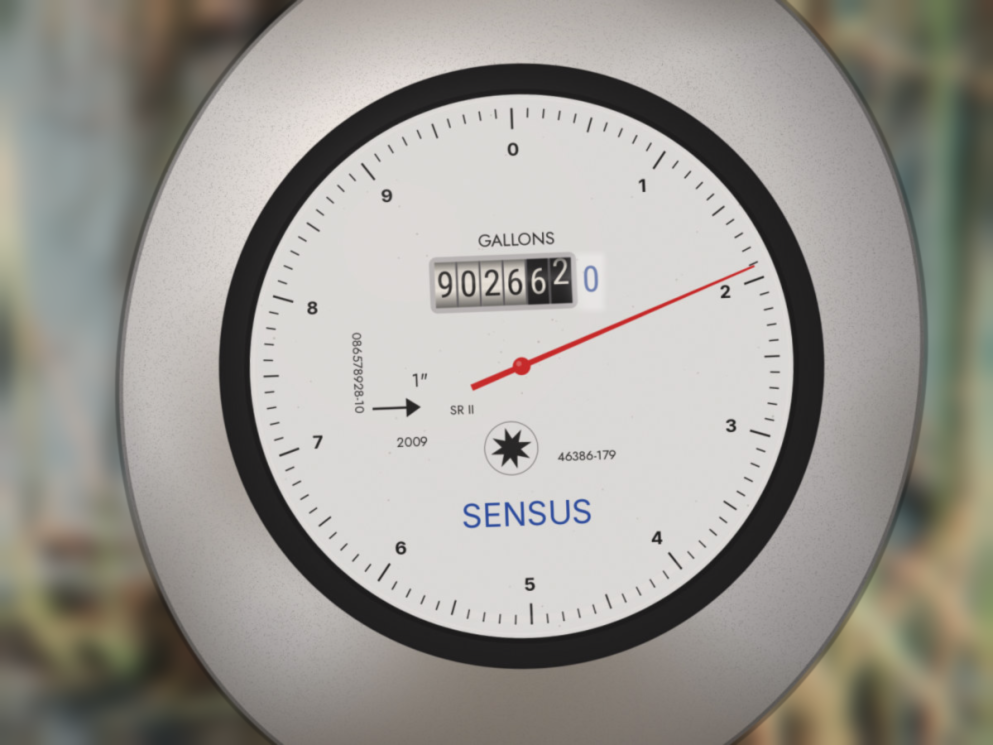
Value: 9026621.9,gal
